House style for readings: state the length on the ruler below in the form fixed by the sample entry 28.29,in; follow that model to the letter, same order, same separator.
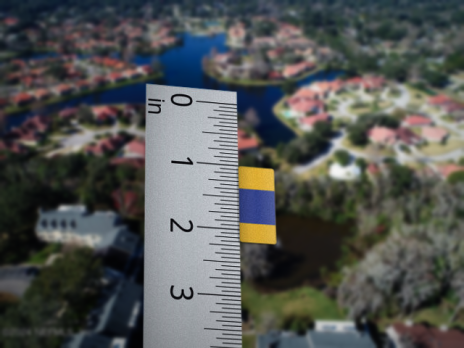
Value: 1.1875,in
